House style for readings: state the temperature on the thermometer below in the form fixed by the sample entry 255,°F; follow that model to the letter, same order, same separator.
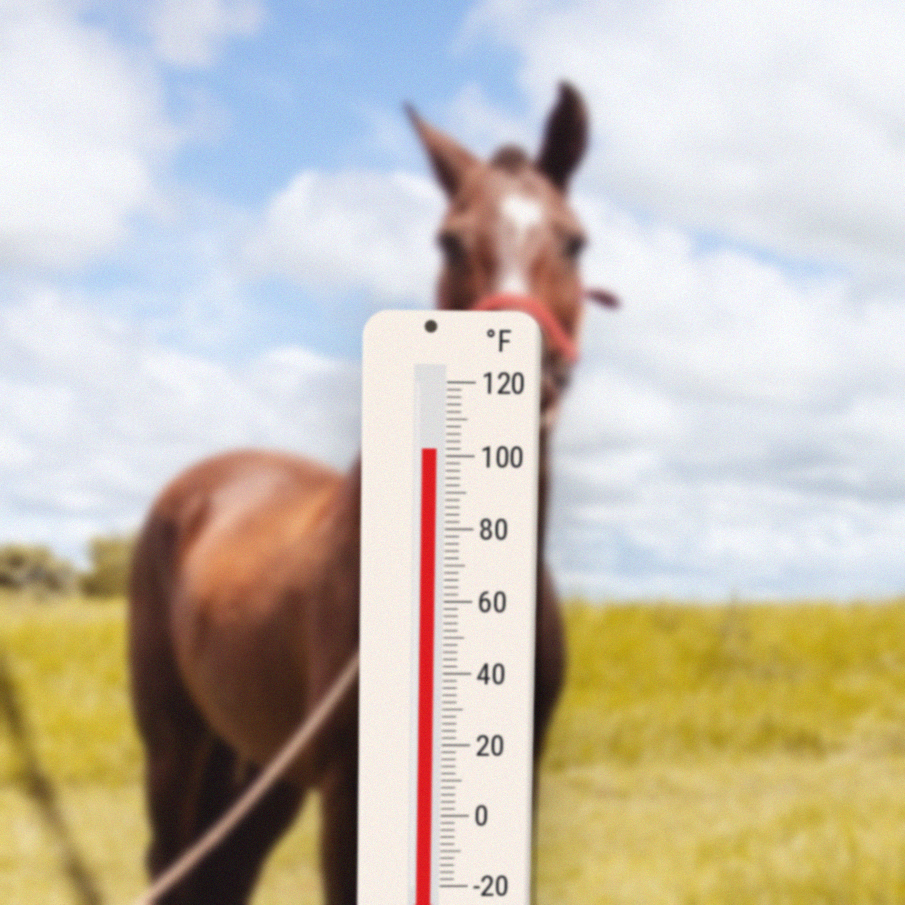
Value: 102,°F
